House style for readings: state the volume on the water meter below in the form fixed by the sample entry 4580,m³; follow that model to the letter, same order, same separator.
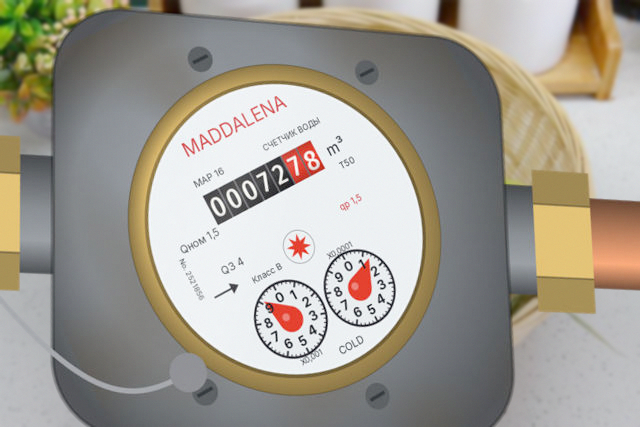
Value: 72.7791,m³
